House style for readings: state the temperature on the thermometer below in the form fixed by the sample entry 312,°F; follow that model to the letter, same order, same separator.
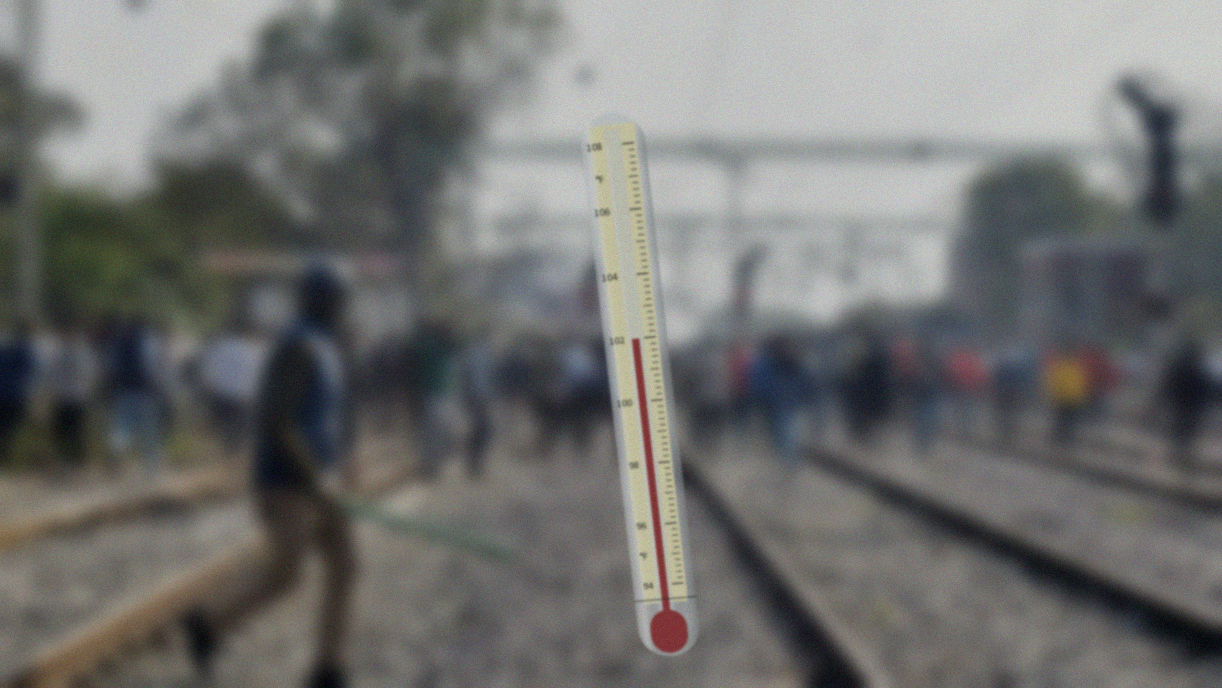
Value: 102,°F
